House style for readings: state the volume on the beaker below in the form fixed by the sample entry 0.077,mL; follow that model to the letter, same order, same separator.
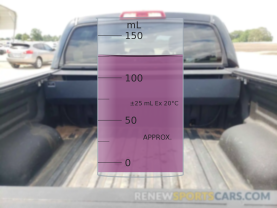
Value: 125,mL
